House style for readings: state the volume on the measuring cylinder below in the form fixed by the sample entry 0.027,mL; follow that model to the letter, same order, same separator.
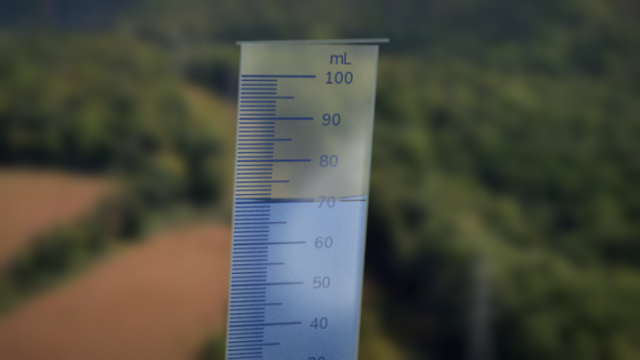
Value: 70,mL
